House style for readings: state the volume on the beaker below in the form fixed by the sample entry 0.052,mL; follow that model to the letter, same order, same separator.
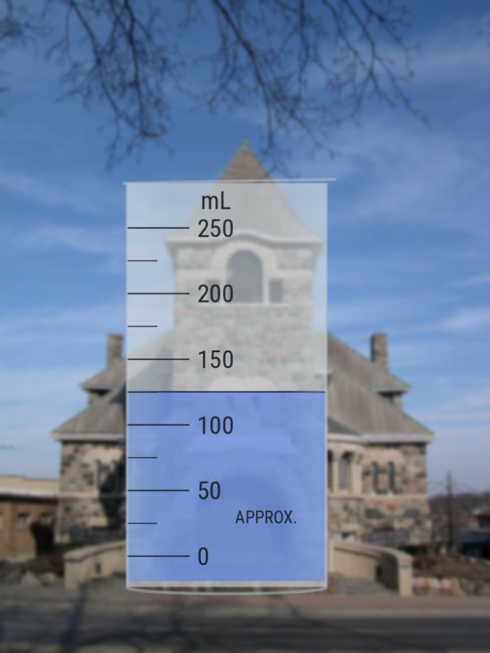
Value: 125,mL
